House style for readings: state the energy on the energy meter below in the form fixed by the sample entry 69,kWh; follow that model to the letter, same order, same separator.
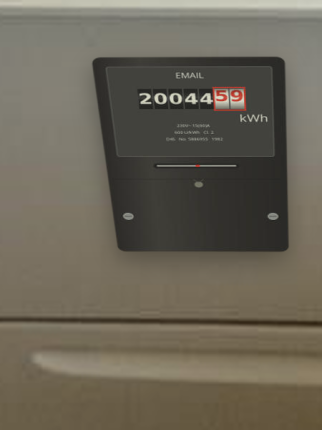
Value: 20044.59,kWh
